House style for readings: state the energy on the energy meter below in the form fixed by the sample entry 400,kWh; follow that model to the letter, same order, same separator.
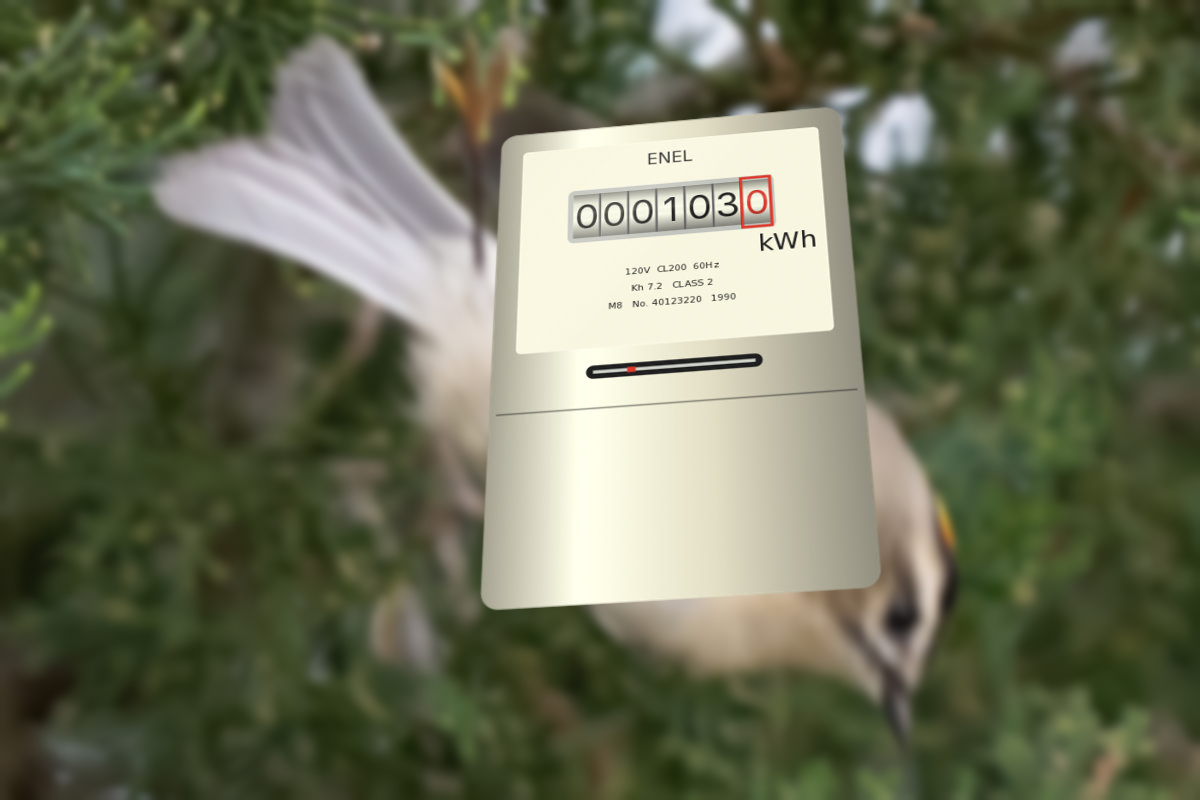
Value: 103.0,kWh
